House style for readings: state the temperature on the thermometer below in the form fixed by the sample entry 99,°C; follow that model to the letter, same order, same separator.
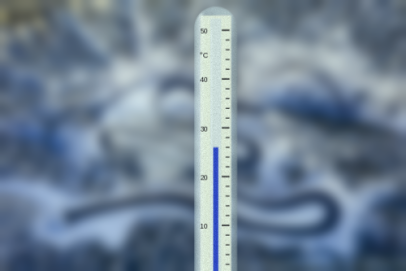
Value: 26,°C
